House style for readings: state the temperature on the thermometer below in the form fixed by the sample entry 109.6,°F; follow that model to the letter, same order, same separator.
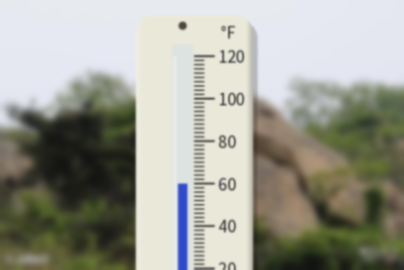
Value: 60,°F
